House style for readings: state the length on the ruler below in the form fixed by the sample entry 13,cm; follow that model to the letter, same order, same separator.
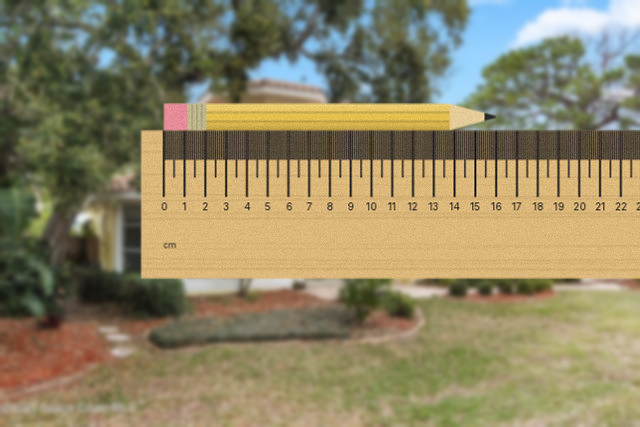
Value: 16,cm
